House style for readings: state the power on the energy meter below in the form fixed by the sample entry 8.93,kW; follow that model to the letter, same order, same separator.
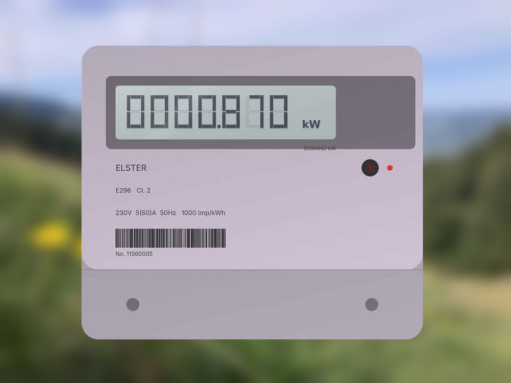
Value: 0.870,kW
